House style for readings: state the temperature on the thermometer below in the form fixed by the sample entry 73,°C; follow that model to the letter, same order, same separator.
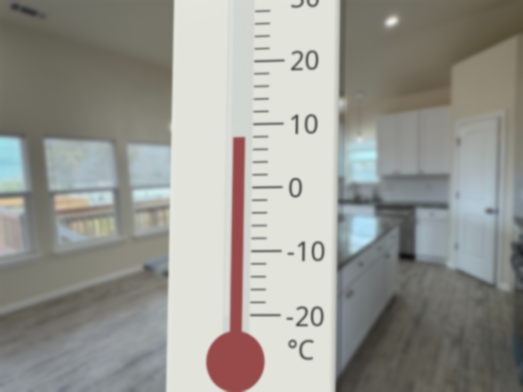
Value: 8,°C
